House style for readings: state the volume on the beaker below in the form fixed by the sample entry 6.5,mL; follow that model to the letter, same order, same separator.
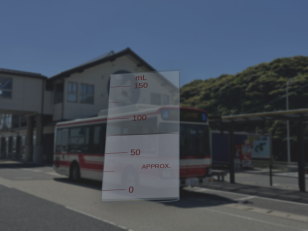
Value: 75,mL
